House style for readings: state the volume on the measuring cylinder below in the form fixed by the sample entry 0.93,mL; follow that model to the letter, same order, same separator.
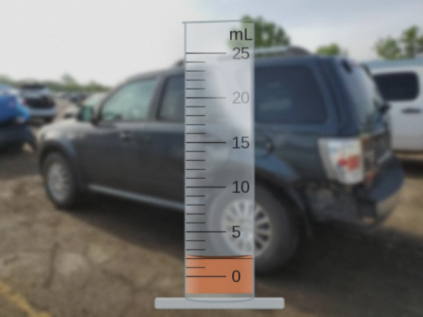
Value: 2,mL
